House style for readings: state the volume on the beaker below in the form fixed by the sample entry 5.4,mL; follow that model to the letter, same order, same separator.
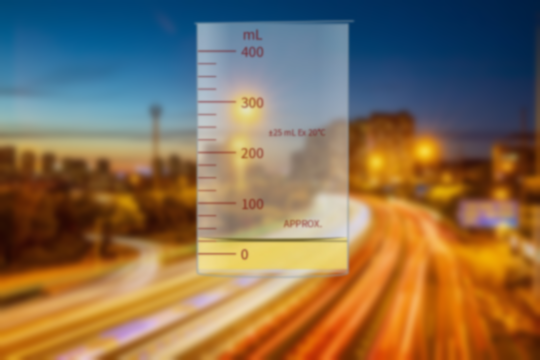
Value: 25,mL
